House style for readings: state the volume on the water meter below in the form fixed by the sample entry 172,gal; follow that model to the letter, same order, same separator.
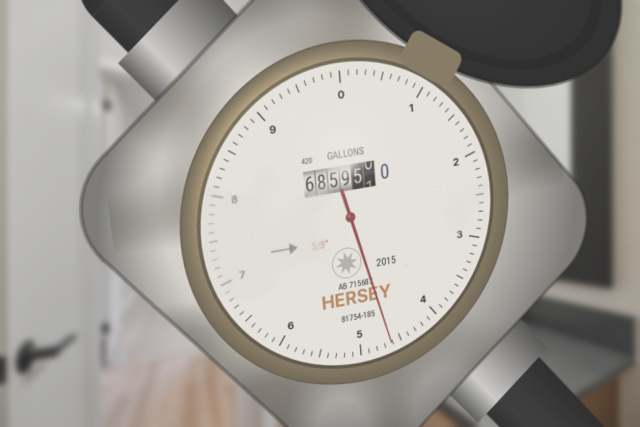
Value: 6859504.6,gal
